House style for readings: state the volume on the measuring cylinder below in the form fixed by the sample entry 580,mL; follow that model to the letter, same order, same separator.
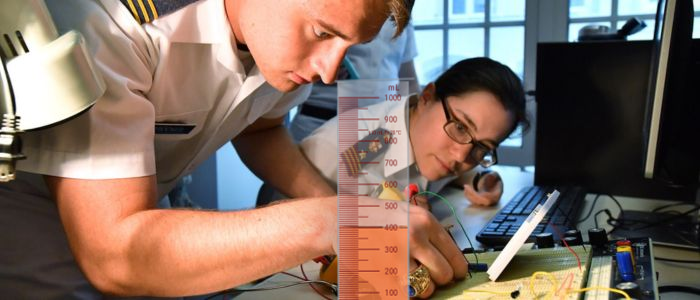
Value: 400,mL
